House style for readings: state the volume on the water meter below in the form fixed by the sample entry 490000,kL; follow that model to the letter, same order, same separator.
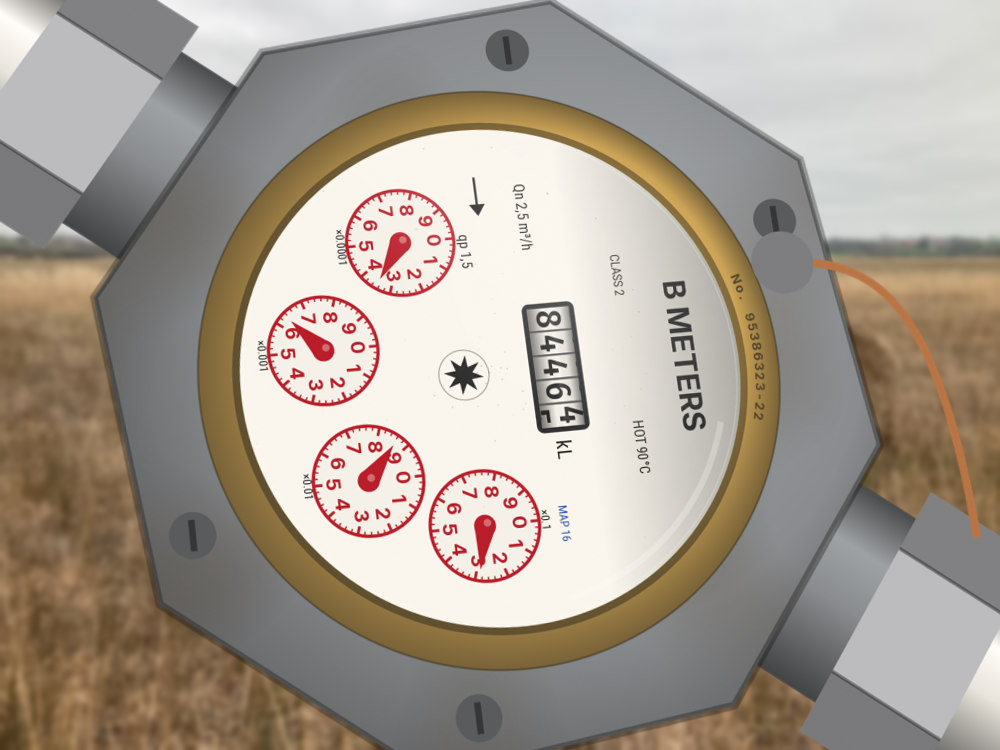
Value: 84464.2863,kL
